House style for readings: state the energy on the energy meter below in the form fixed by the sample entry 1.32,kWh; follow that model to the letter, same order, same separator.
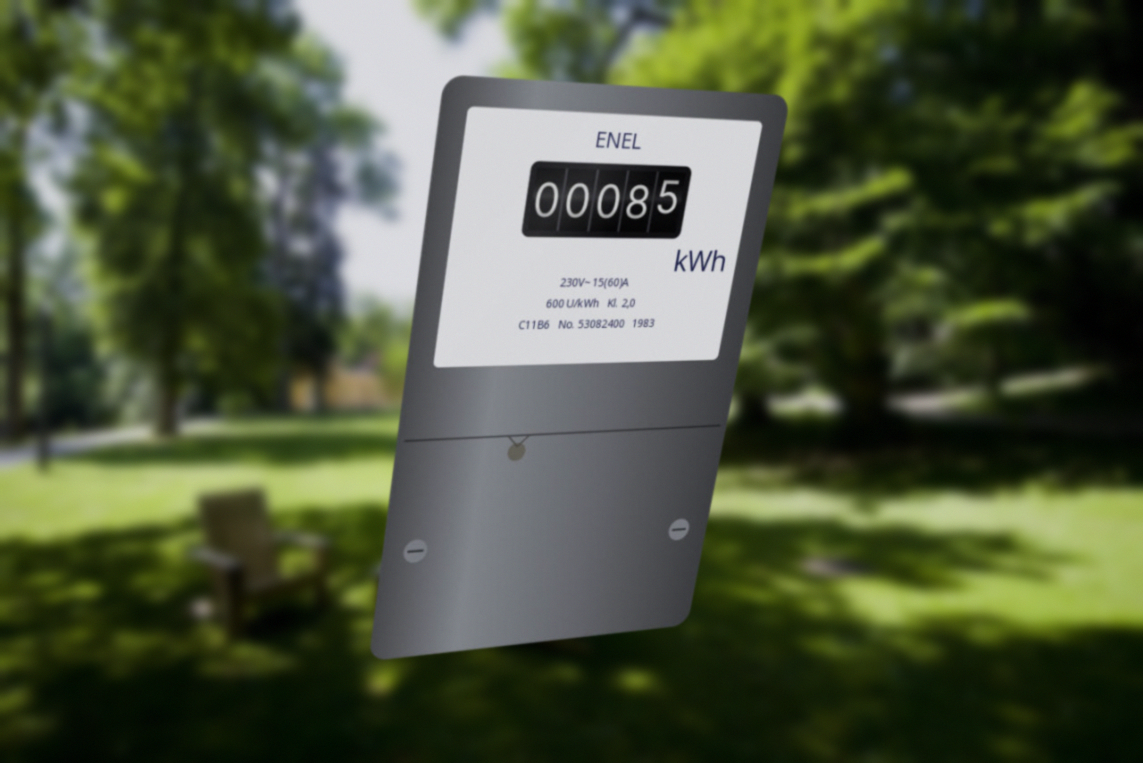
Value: 85,kWh
